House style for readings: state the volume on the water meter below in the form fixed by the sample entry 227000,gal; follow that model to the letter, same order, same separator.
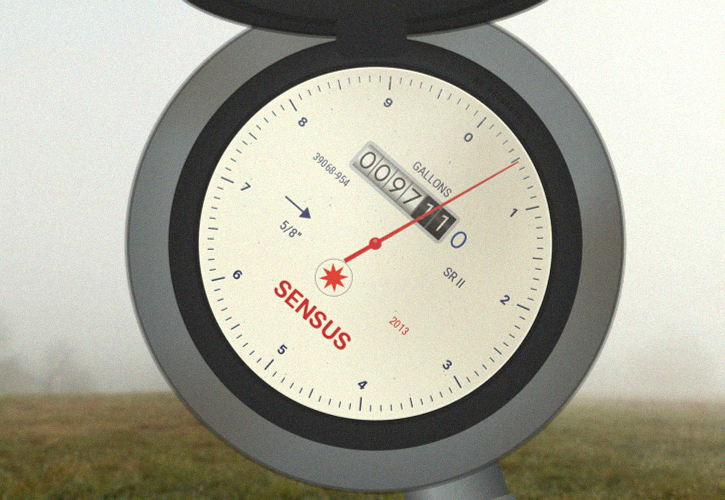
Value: 97110.5,gal
